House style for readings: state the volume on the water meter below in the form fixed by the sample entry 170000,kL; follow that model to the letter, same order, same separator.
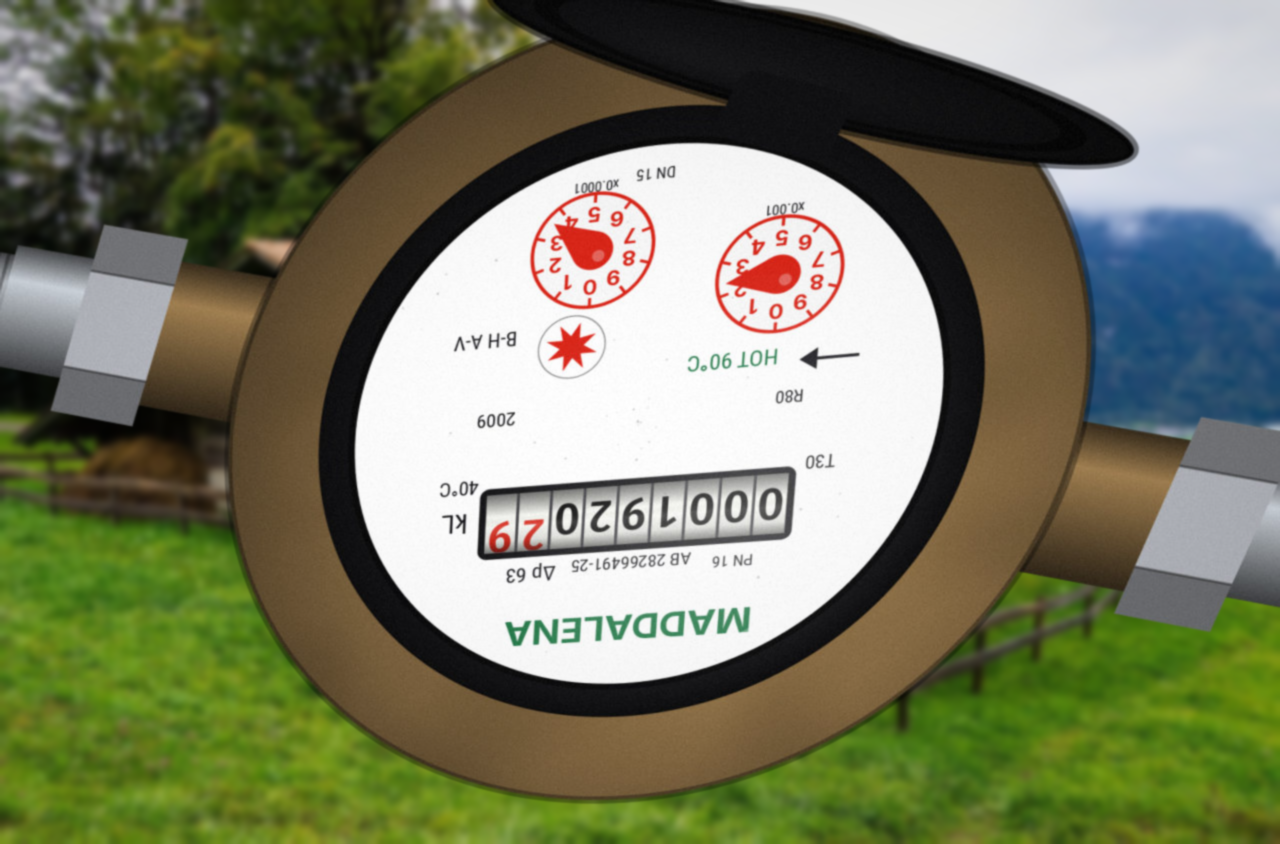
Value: 1920.2923,kL
